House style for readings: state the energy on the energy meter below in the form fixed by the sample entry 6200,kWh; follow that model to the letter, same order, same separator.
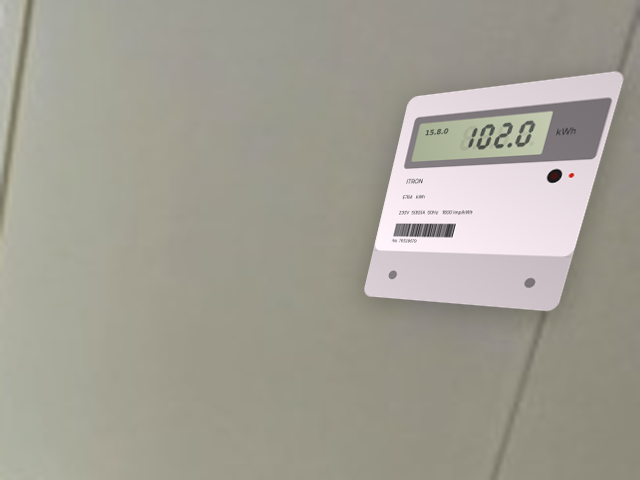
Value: 102.0,kWh
